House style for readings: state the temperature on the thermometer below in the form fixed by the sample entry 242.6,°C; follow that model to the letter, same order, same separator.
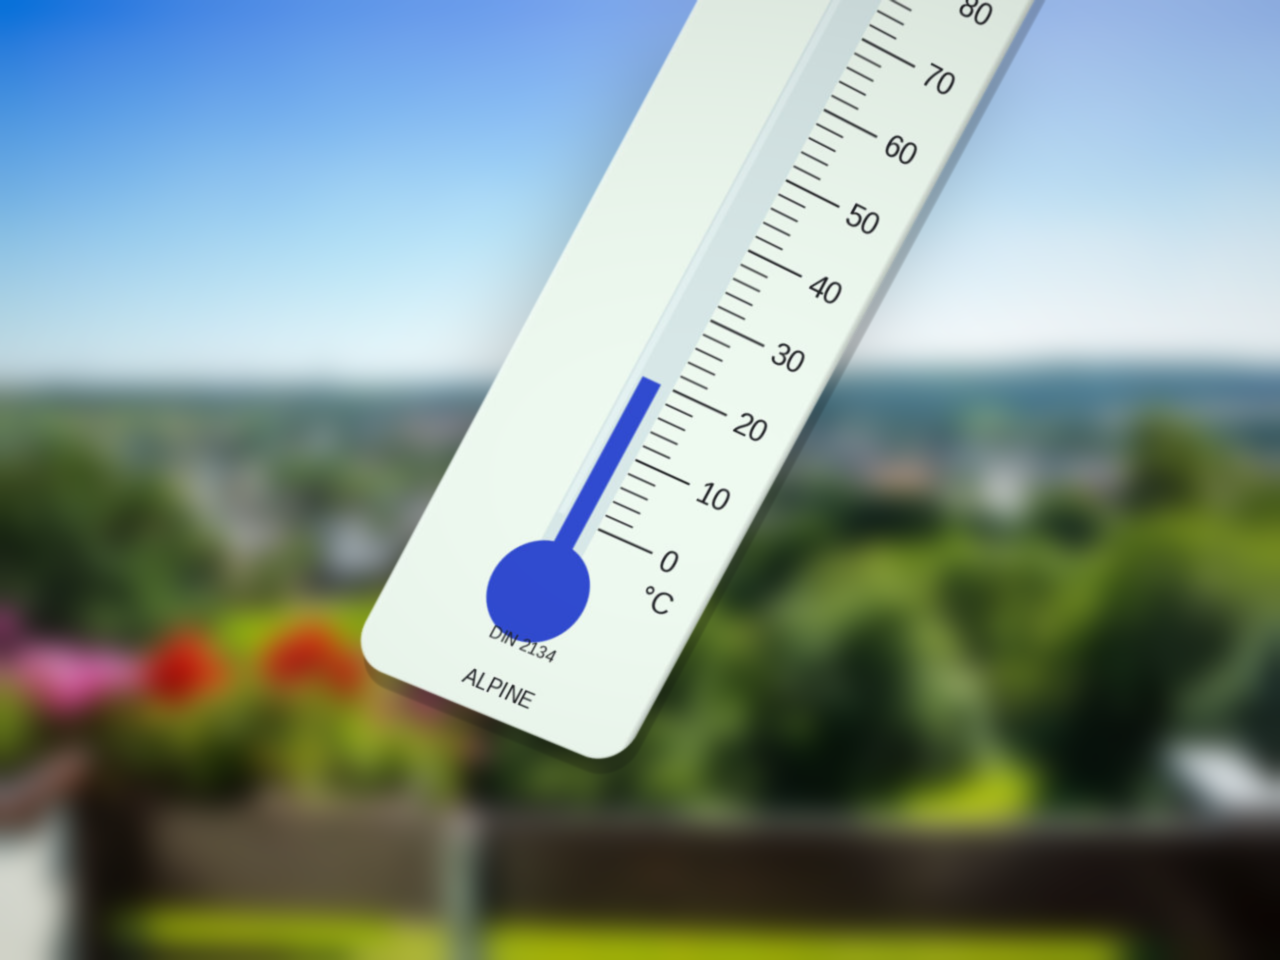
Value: 20,°C
